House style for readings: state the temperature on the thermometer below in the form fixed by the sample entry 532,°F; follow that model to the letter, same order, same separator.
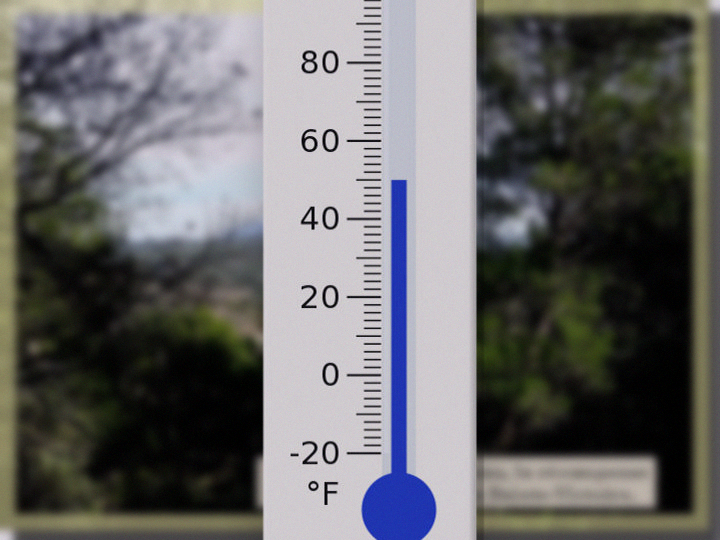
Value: 50,°F
